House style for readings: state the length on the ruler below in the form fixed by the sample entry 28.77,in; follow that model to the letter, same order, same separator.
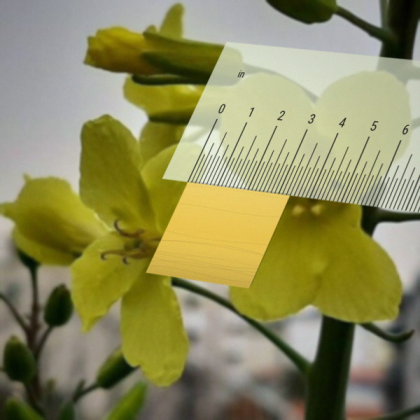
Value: 3.375,in
